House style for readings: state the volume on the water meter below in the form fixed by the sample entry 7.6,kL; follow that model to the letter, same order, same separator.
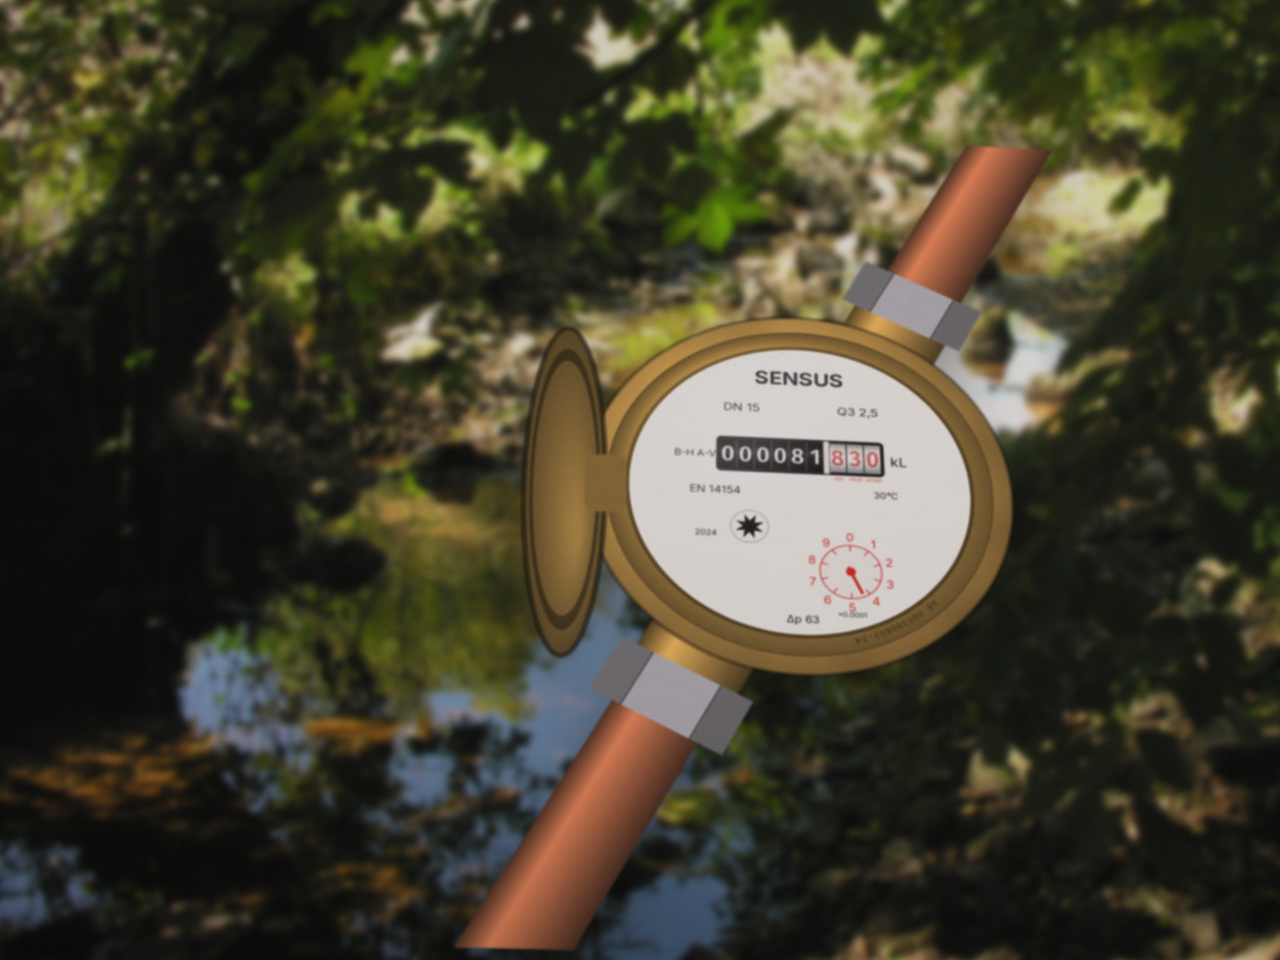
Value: 81.8304,kL
